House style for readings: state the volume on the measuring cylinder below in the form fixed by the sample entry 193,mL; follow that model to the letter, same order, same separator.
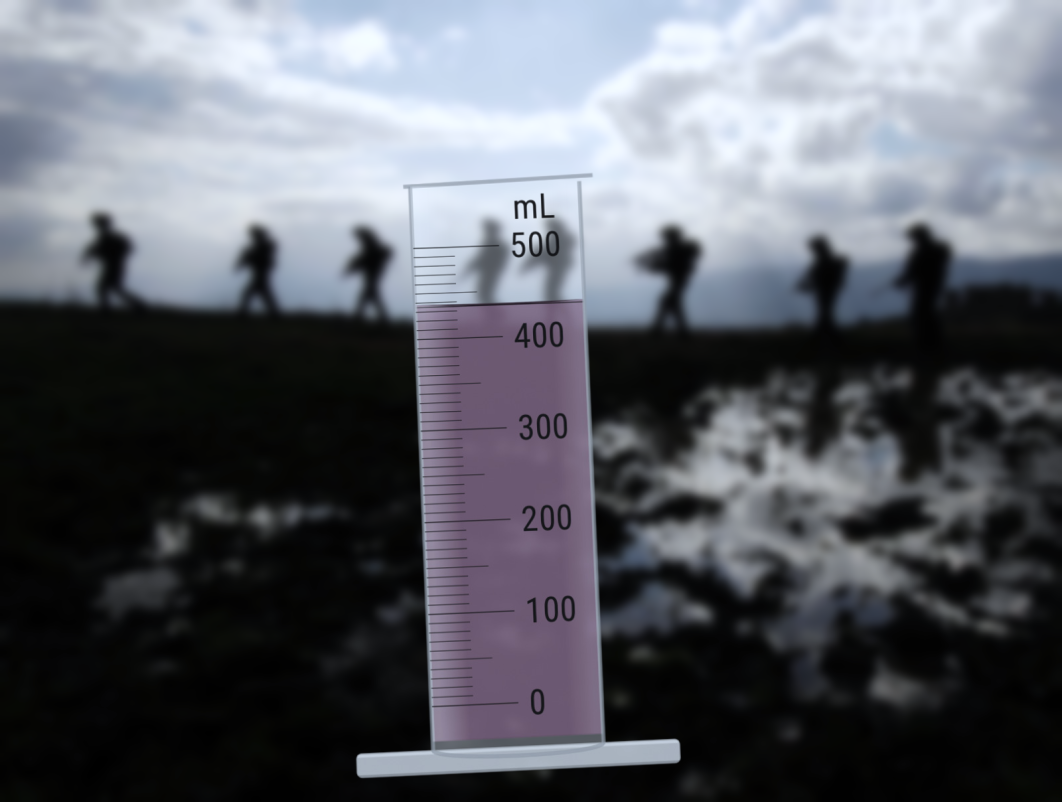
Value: 435,mL
